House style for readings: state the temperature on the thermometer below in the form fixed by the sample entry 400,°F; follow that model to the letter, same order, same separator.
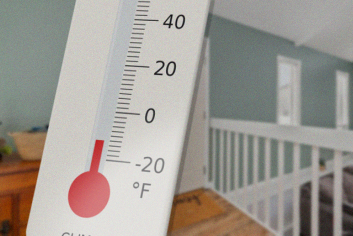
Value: -12,°F
